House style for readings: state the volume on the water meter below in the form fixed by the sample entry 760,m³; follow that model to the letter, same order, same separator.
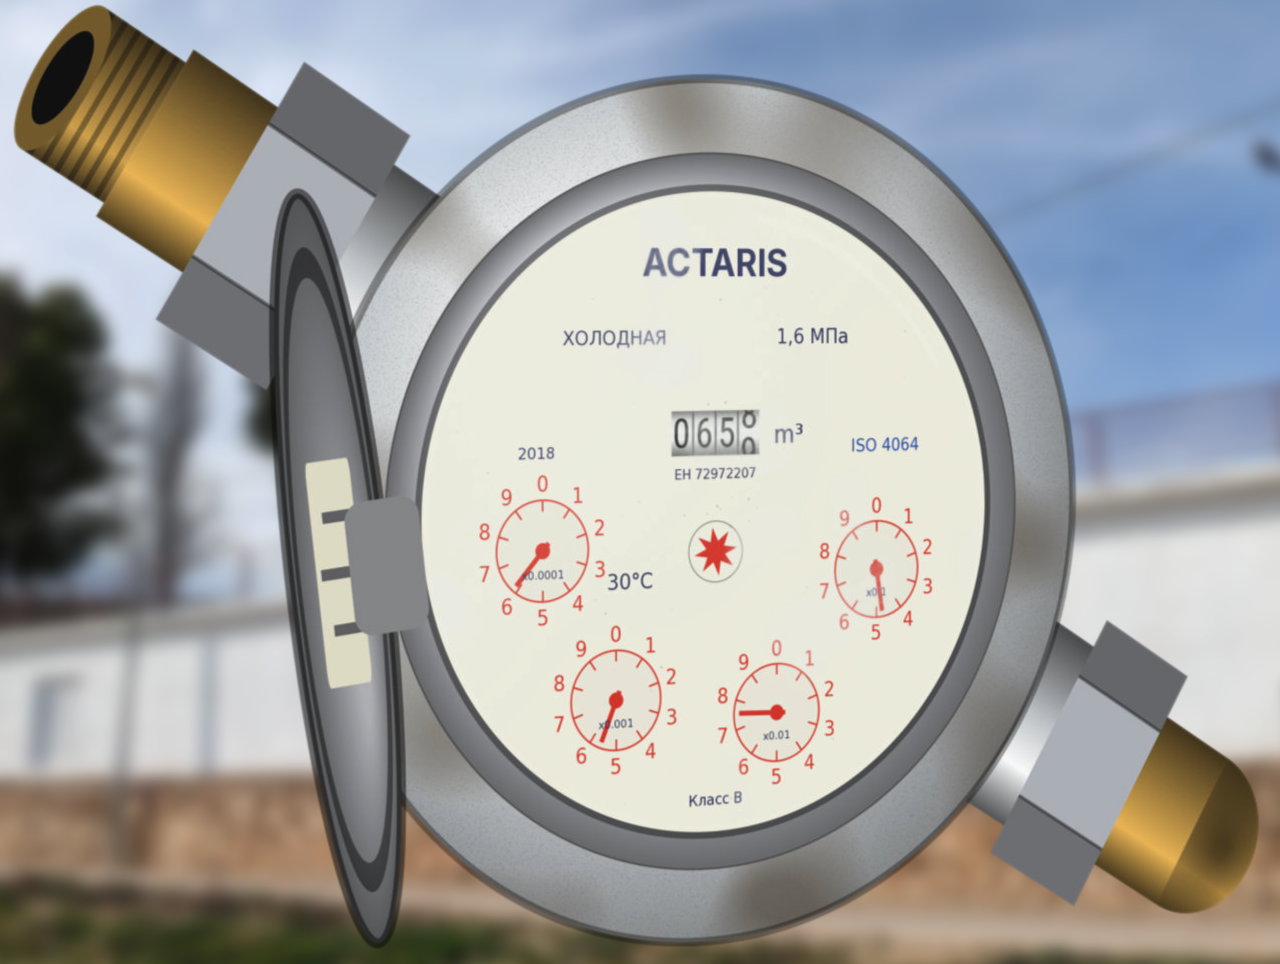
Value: 658.4756,m³
